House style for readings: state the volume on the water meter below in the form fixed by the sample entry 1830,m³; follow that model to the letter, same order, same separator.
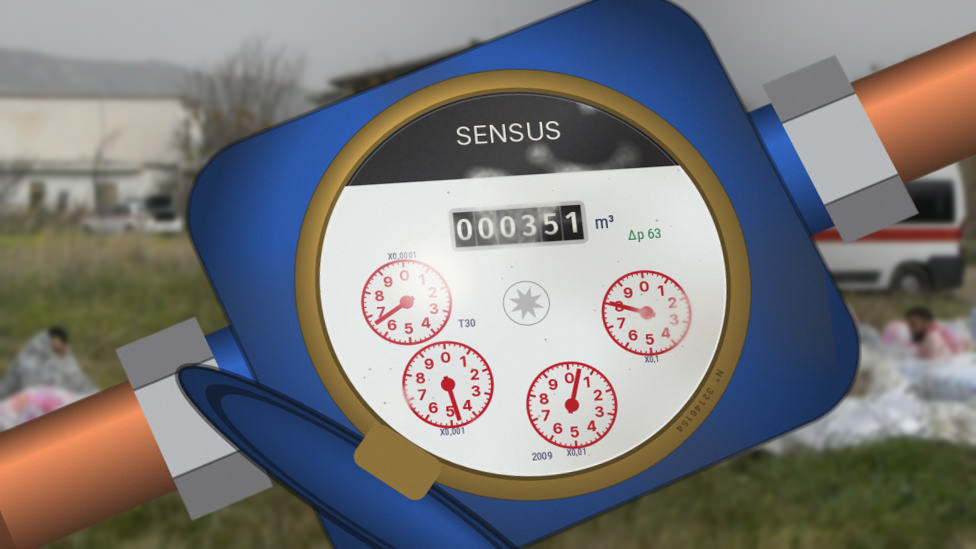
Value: 351.8046,m³
